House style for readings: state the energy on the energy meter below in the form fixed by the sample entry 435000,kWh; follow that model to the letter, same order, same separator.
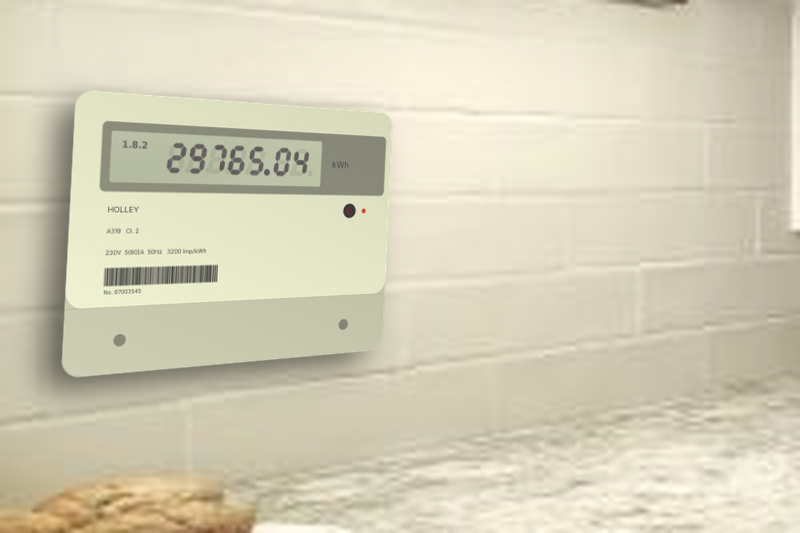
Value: 29765.04,kWh
